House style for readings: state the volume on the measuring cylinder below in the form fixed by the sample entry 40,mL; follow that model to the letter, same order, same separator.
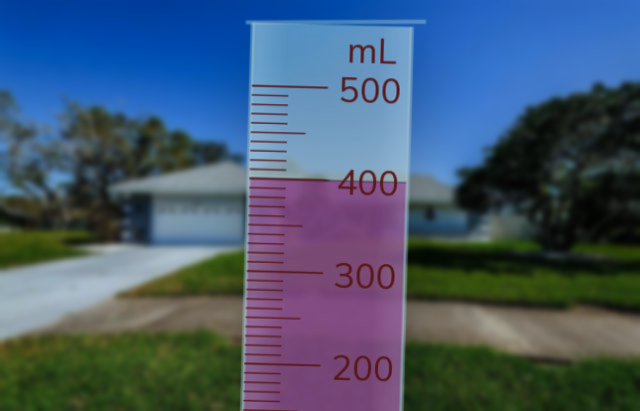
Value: 400,mL
